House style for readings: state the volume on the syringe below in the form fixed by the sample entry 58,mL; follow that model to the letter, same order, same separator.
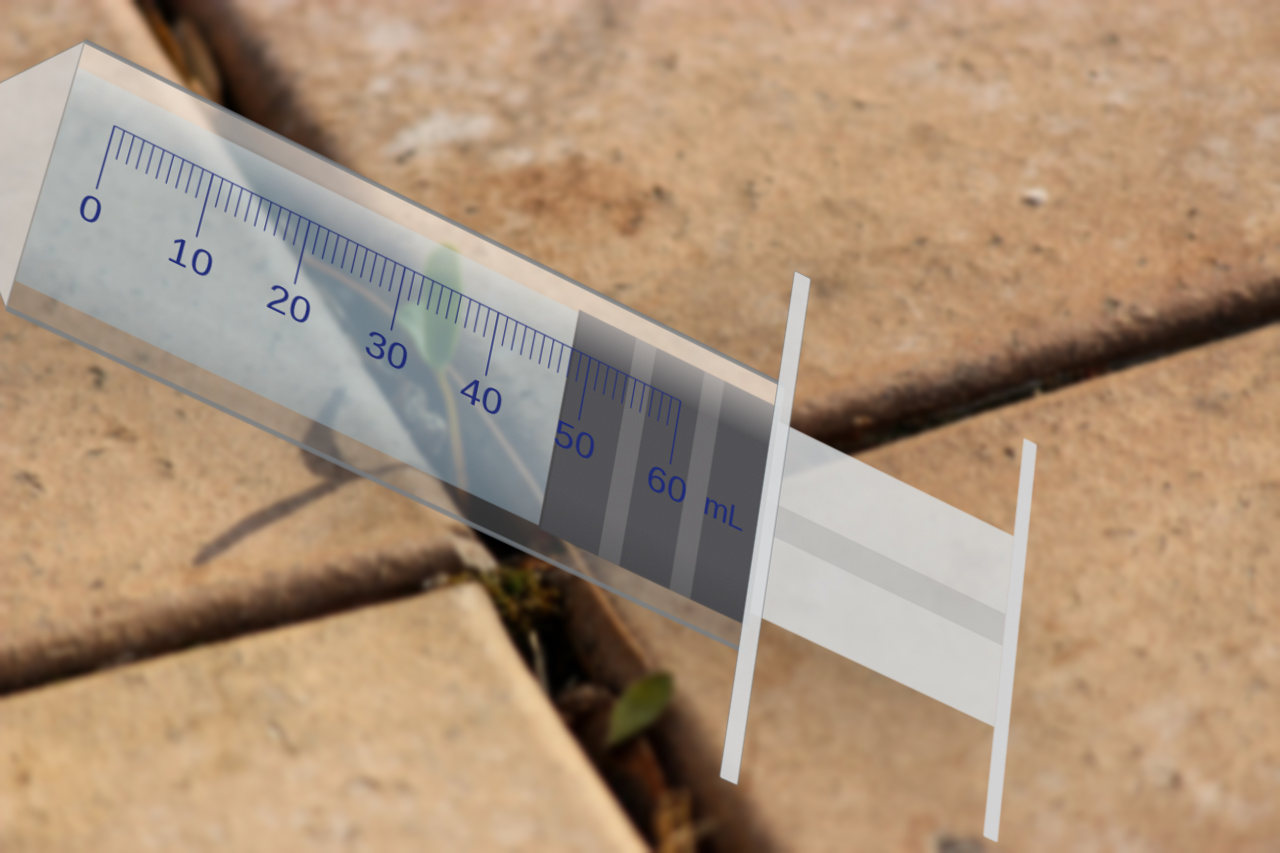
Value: 48,mL
